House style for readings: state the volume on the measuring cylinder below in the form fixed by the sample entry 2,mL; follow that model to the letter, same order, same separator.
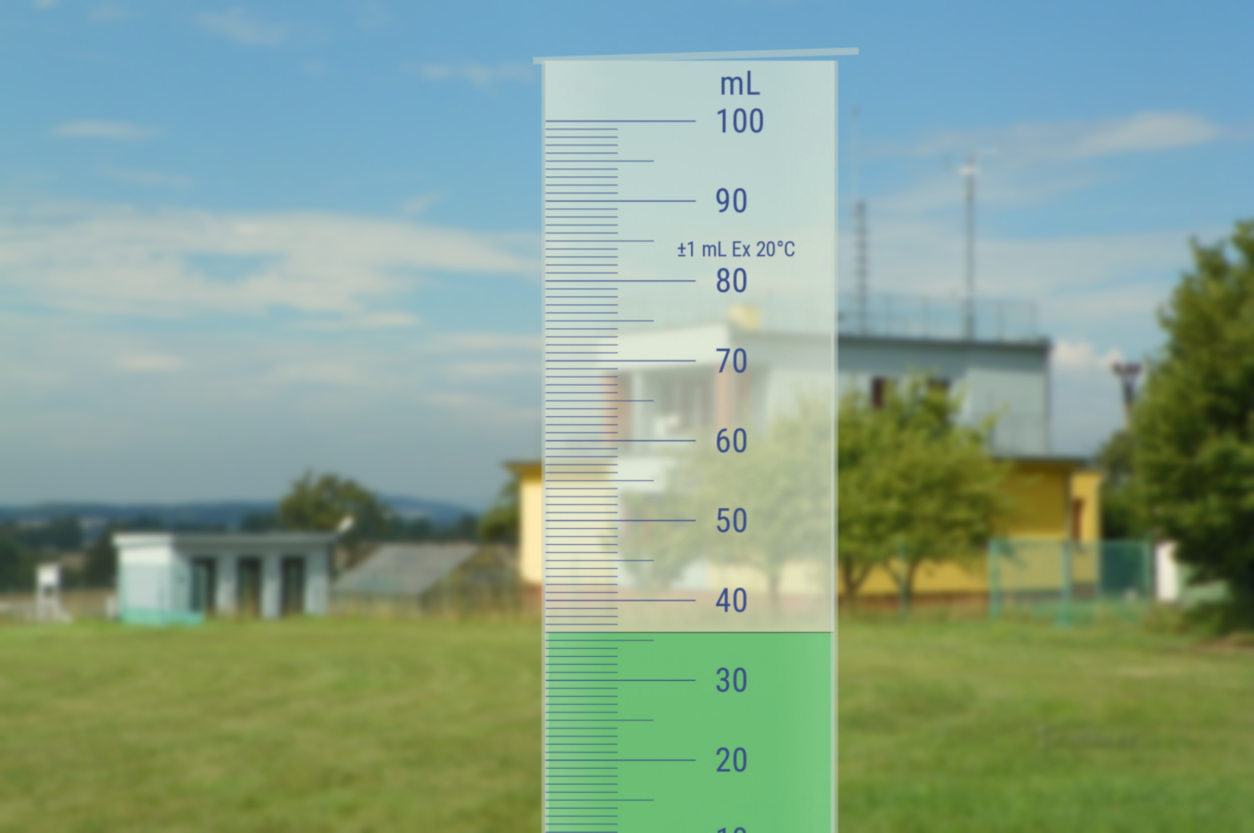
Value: 36,mL
